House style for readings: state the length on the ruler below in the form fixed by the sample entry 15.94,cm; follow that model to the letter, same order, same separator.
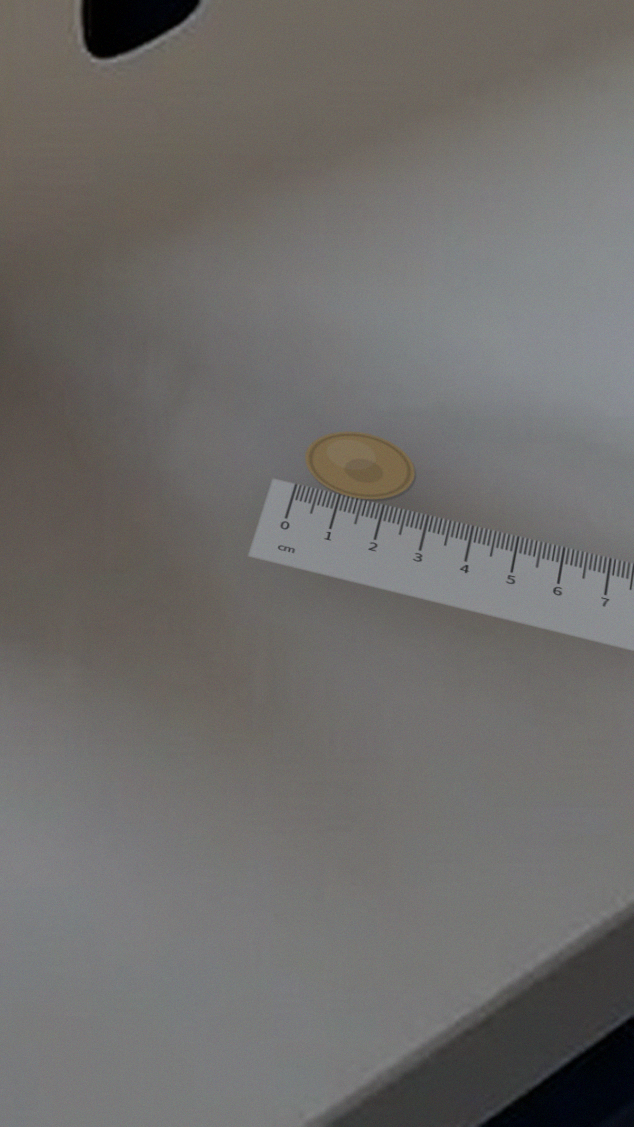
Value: 2.5,cm
